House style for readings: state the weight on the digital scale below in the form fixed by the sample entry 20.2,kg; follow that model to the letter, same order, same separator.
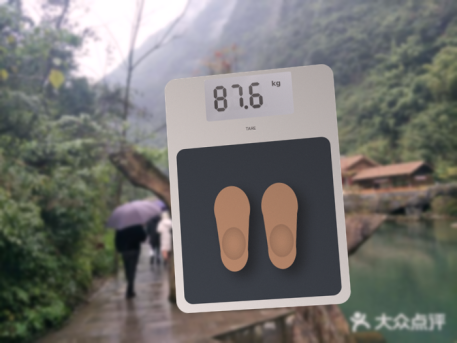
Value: 87.6,kg
